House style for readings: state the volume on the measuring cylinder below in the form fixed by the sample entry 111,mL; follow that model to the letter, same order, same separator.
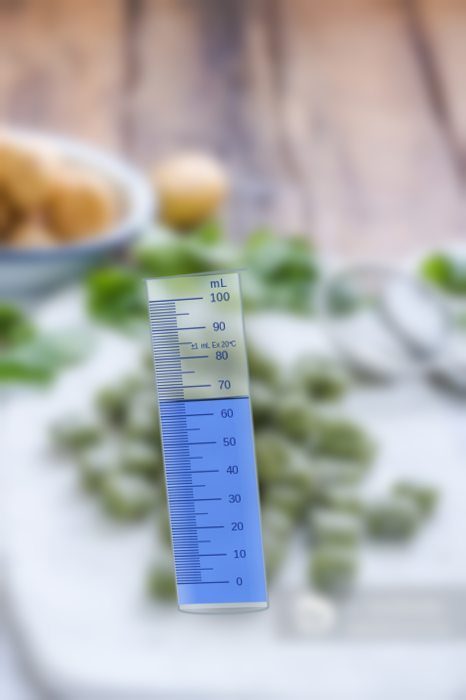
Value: 65,mL
